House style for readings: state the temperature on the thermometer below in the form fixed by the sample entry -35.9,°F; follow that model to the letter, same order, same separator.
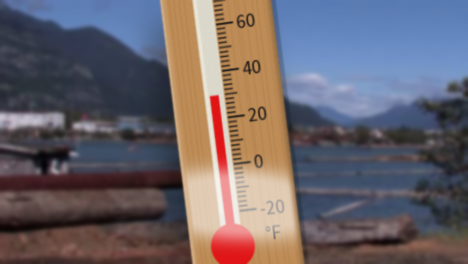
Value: 30,°F
